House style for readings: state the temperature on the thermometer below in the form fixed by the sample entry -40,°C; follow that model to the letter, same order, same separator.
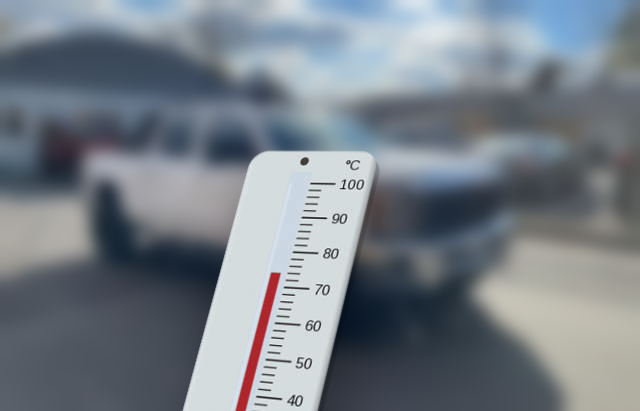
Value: 74,°C
